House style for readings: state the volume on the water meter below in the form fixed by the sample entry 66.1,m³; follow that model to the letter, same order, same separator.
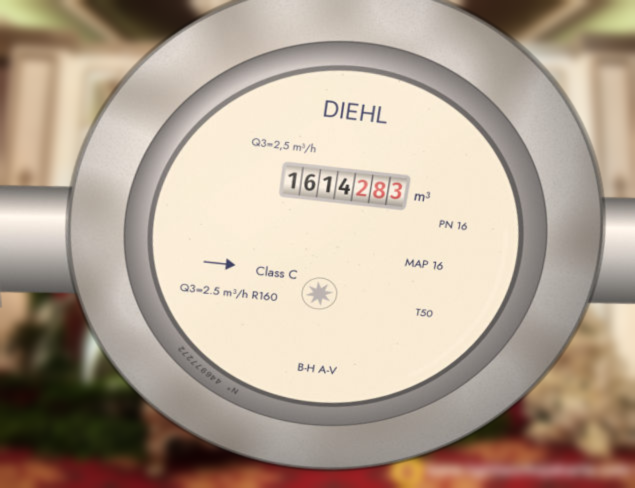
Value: 1614.283,m³
